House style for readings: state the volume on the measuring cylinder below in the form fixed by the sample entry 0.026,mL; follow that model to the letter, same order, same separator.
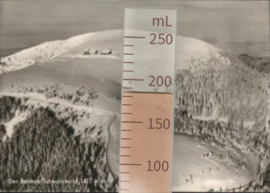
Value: 185,mL
